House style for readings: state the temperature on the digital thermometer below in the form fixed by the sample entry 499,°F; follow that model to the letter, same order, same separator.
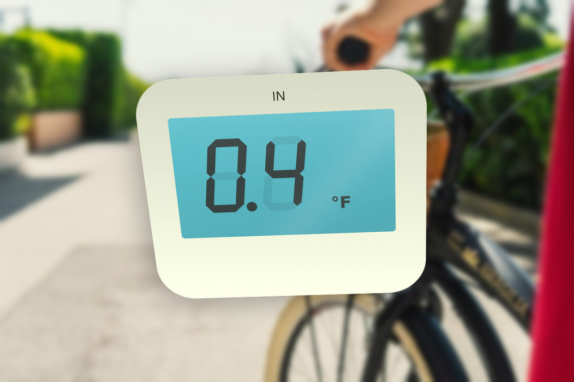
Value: 0.4,°F
